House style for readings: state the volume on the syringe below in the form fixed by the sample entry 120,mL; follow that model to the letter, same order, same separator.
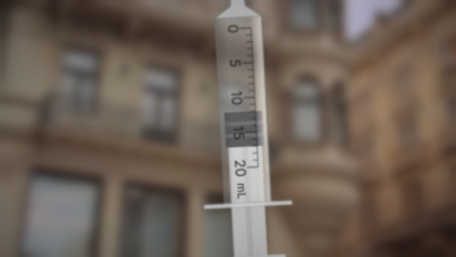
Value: 12,mL
